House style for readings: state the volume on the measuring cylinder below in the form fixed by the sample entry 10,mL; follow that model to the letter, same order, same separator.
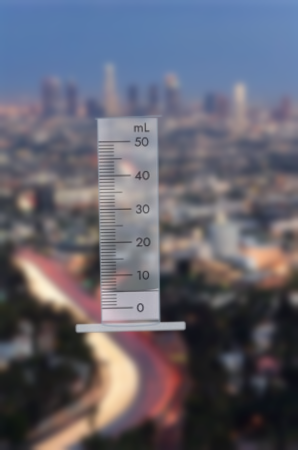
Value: 5,mL
